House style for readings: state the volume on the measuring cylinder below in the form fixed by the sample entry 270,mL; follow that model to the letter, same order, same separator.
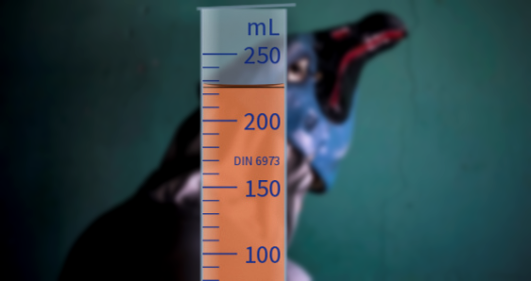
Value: 225,mL
